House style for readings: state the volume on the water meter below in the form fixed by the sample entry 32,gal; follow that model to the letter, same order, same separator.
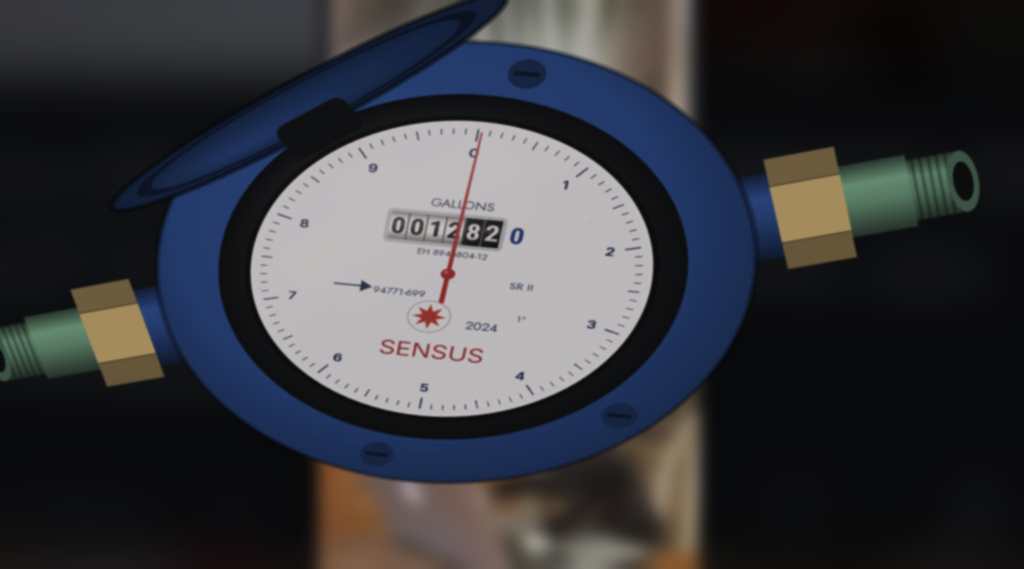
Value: 12820.0,gal
